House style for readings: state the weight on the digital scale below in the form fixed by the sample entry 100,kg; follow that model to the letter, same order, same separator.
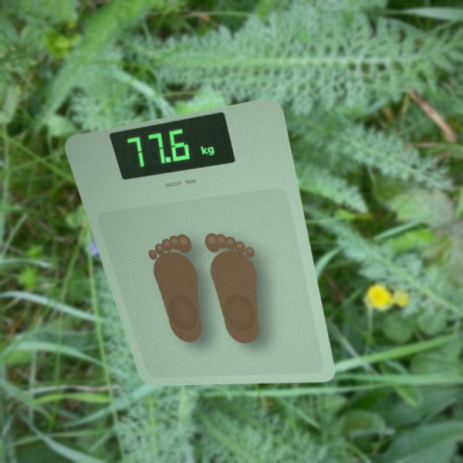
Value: 77.6,kg
